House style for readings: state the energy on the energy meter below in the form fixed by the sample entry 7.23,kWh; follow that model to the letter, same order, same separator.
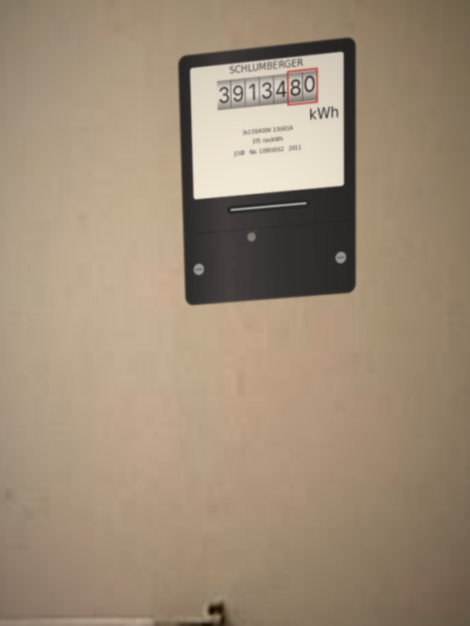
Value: 39134.80,kWh
